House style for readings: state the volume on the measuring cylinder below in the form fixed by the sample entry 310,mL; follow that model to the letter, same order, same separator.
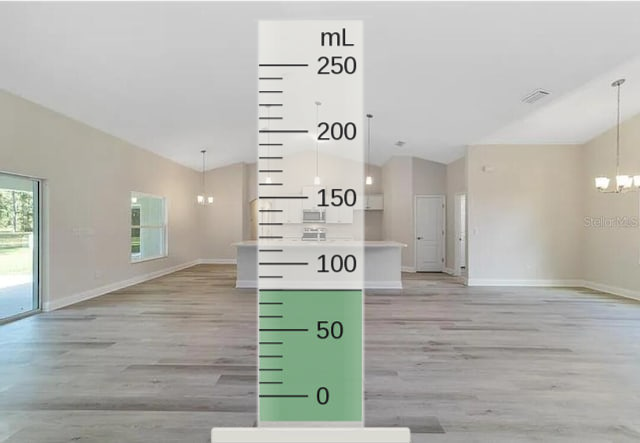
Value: 80,mL
